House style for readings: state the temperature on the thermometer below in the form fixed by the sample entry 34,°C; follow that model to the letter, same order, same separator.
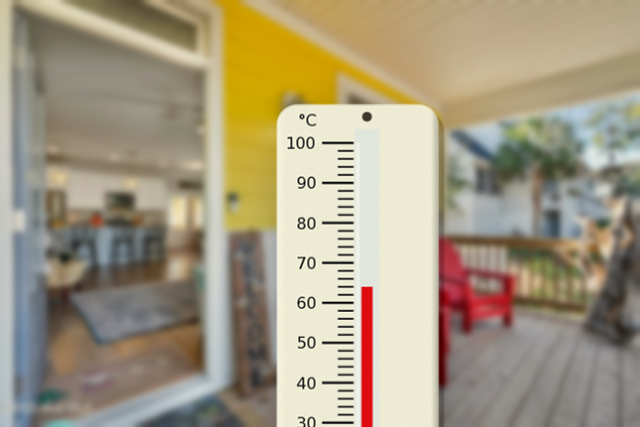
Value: 64,°C
